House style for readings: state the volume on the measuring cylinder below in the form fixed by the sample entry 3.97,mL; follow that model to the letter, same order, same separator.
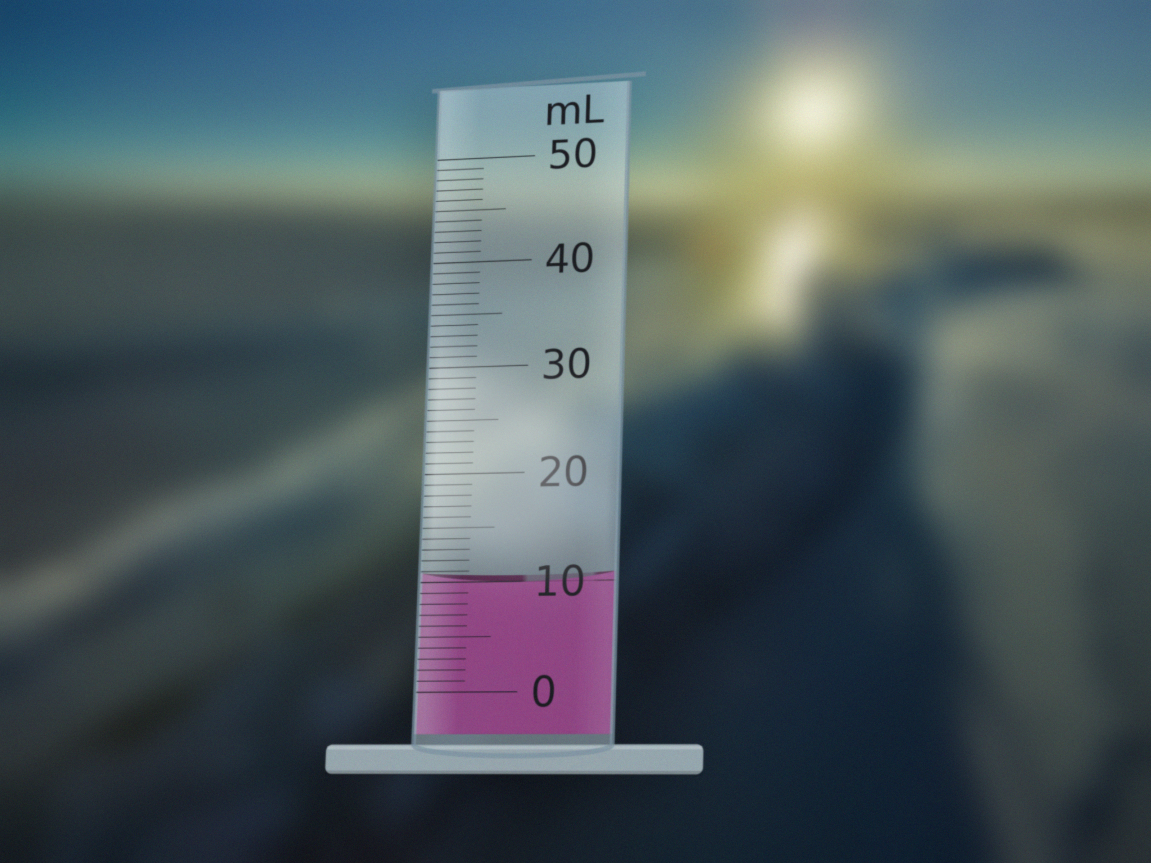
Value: 10,mL
